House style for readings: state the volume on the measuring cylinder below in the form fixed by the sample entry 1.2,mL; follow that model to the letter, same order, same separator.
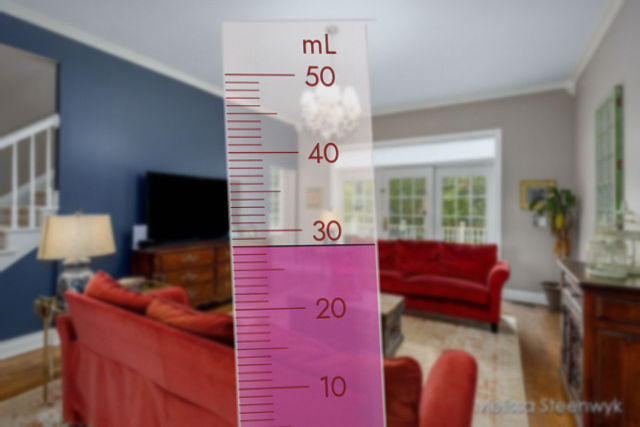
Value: 28,mL
